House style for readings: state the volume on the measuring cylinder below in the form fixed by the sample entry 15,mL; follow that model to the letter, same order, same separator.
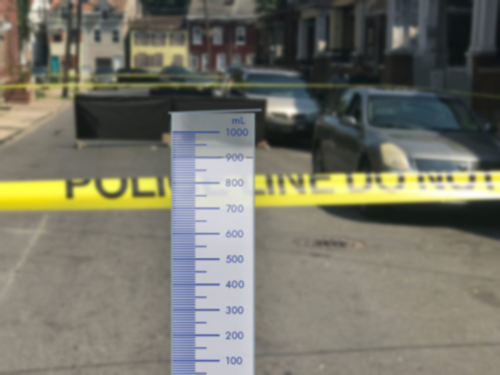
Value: 900,mL
